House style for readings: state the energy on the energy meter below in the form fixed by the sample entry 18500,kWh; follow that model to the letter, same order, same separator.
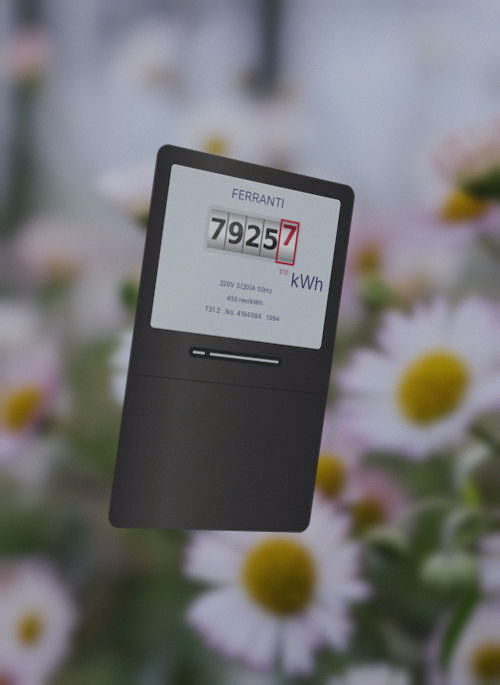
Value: 7925.7,kWh
